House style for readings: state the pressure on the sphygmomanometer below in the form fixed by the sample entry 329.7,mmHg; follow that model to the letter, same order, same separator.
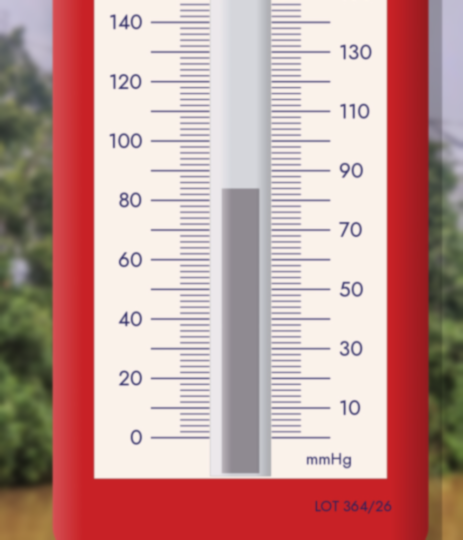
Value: 84,mmHg
